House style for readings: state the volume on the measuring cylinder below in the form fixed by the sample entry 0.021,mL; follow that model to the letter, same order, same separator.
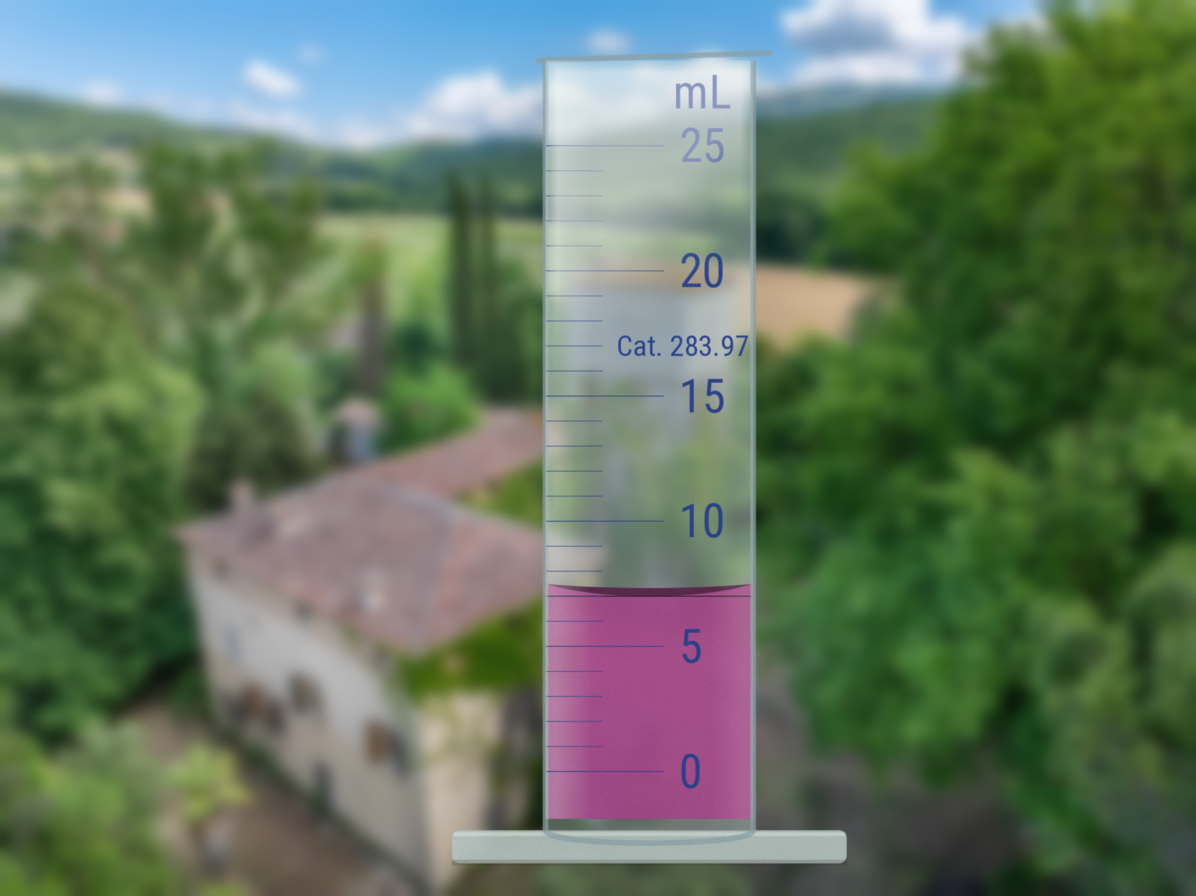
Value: 7,mL
